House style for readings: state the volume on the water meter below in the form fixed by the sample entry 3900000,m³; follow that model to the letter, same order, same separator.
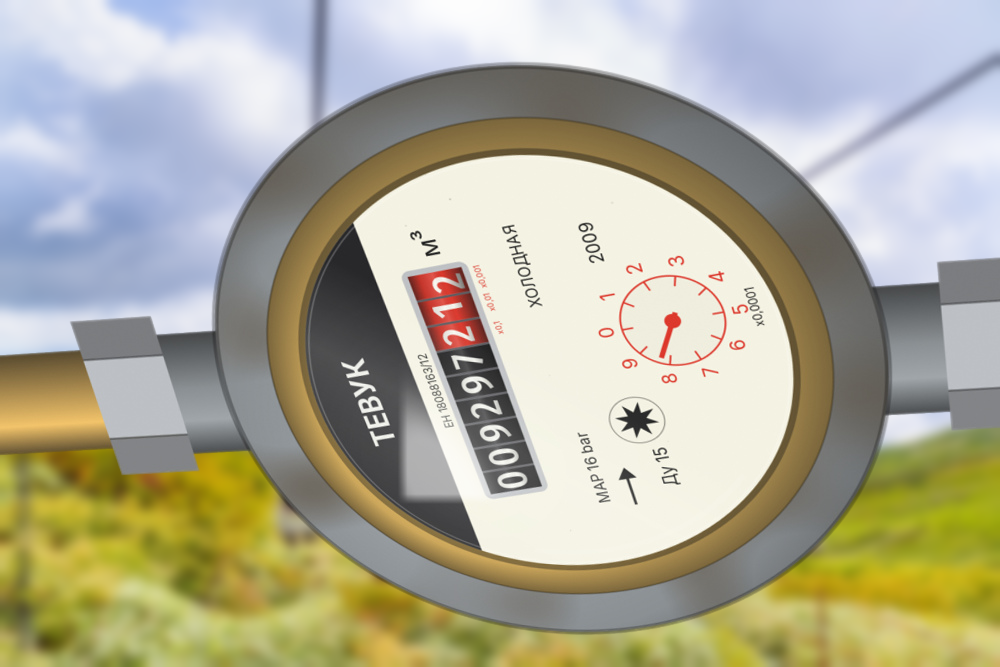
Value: 9297.2118,m³
